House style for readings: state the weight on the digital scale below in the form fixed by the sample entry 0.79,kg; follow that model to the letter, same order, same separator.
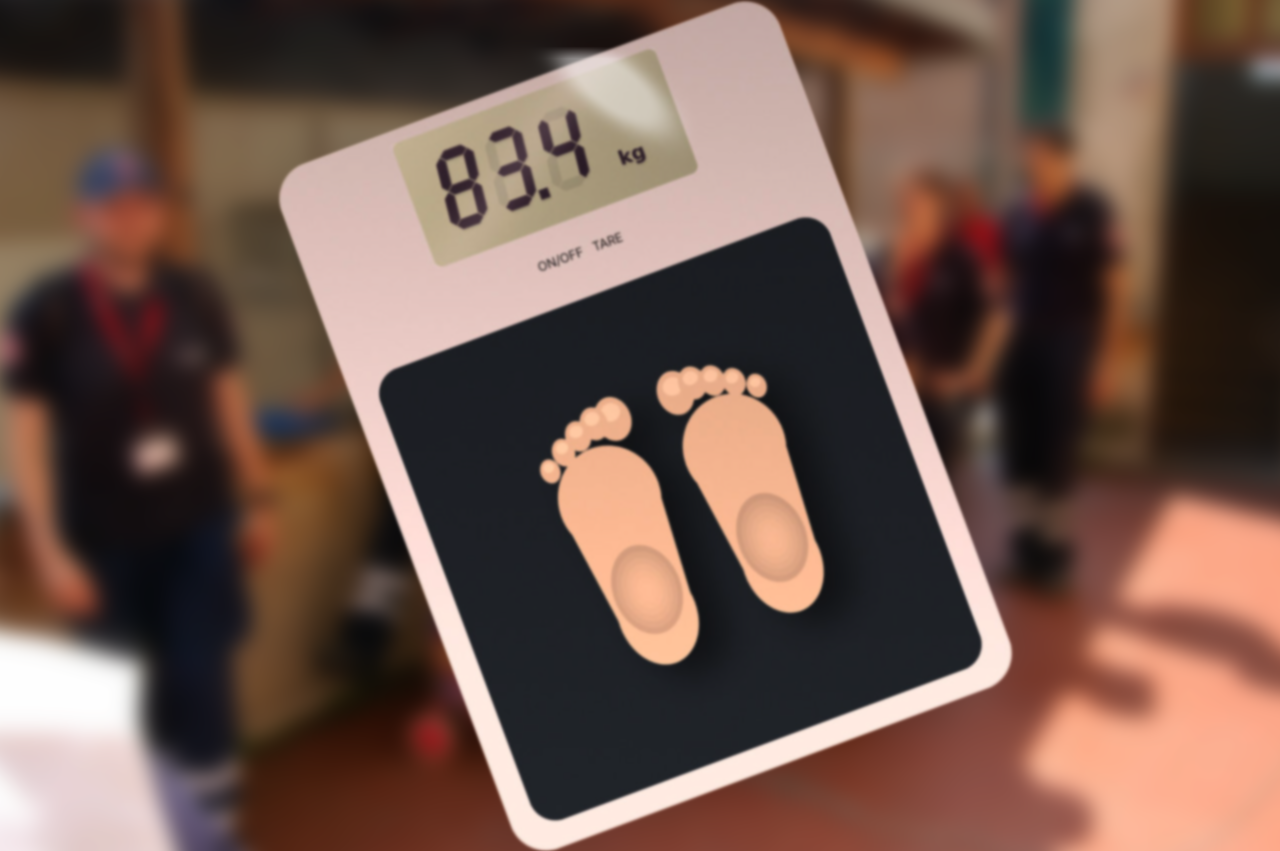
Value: 83.4,kg
